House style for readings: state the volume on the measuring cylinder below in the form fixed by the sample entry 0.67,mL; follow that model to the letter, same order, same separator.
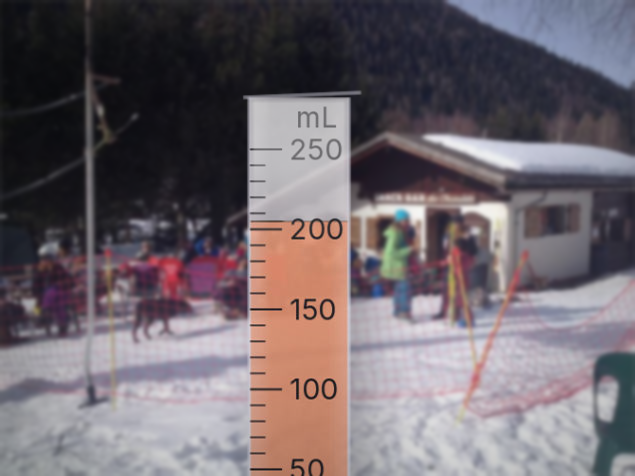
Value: 205,mL
